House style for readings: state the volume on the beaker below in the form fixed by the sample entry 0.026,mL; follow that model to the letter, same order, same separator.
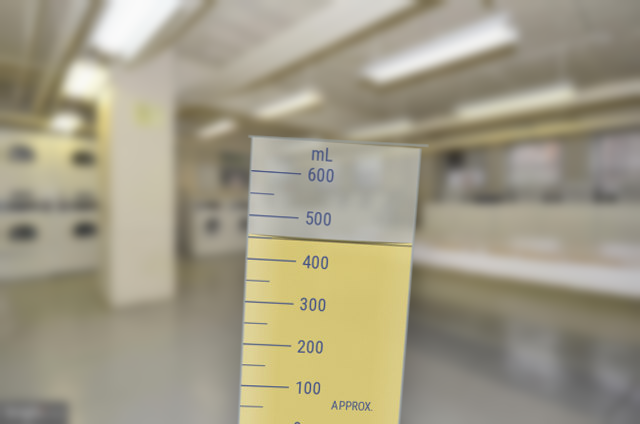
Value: 450,mL
